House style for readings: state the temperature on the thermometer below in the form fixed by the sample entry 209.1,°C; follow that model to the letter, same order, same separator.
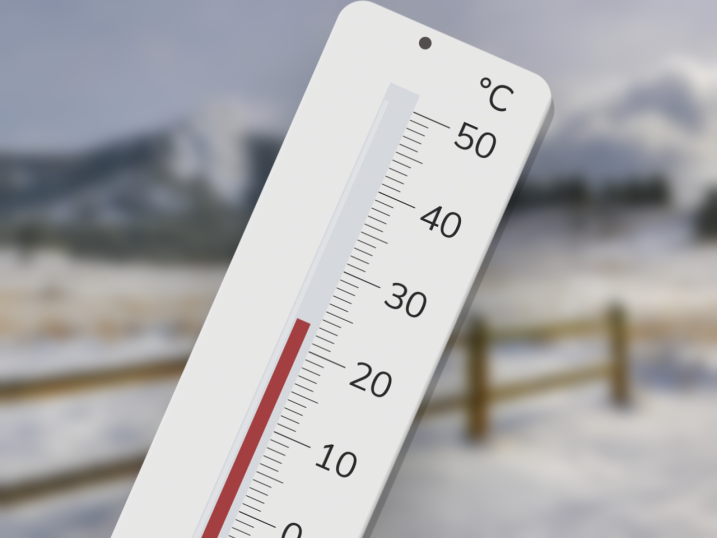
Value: 23,°C
